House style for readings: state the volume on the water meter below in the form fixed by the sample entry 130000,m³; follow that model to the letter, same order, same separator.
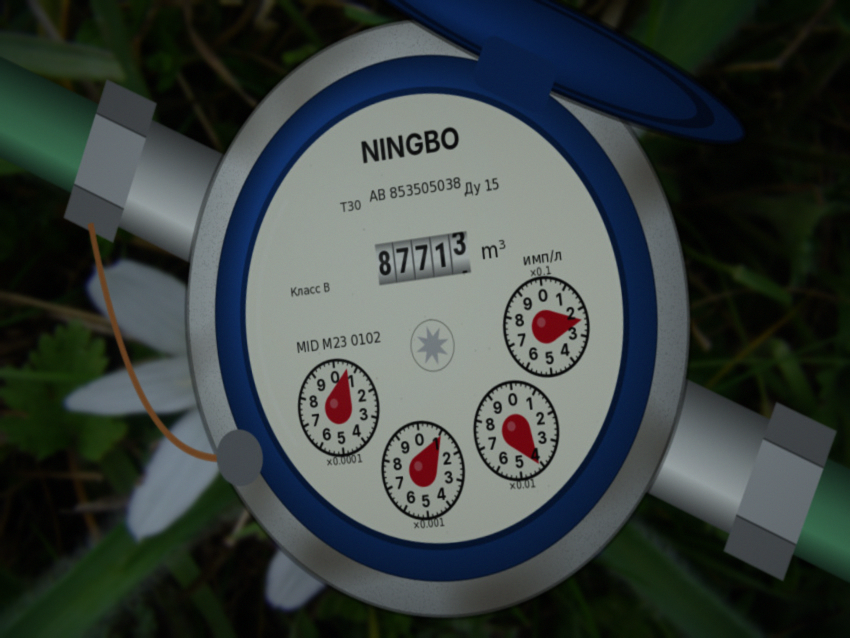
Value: 87713.2410,m³
